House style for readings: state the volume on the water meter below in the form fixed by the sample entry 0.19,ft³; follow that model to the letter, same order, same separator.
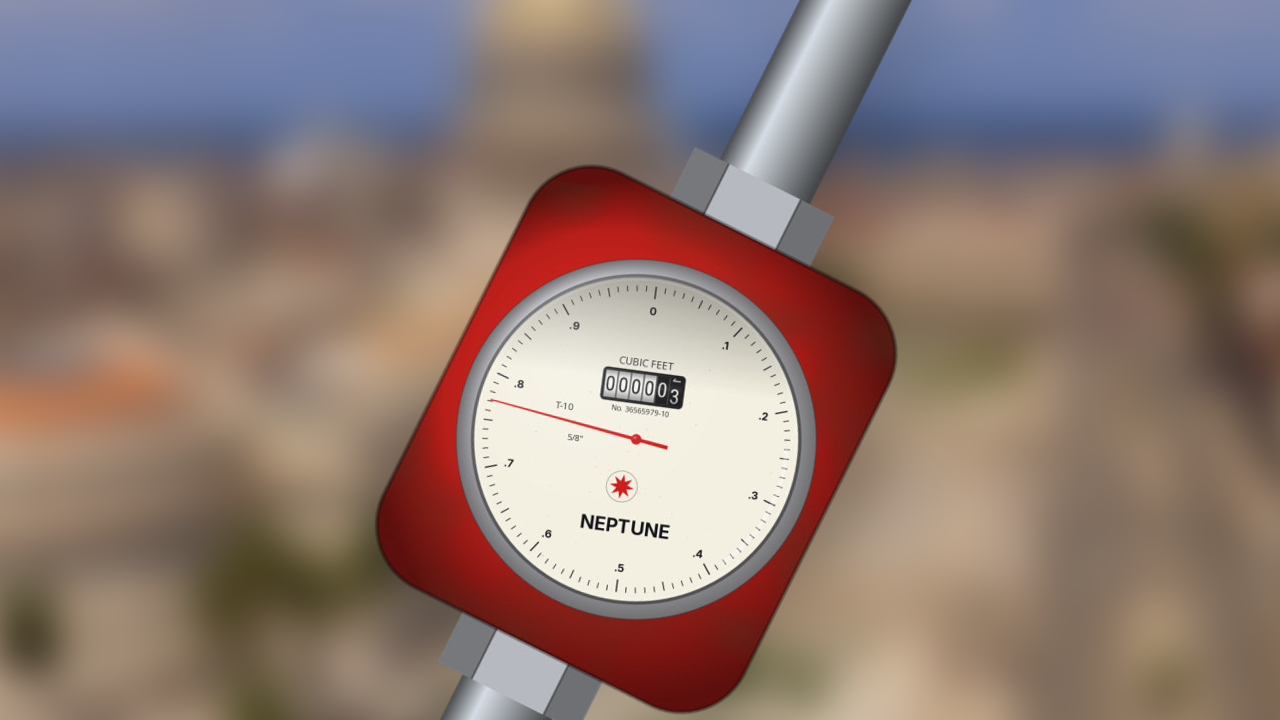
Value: 2.77,ft³
